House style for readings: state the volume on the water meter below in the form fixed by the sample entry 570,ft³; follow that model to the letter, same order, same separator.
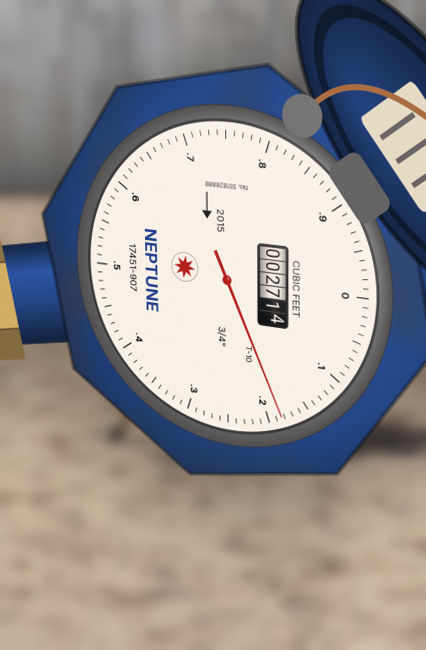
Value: 2714.18,ft³
